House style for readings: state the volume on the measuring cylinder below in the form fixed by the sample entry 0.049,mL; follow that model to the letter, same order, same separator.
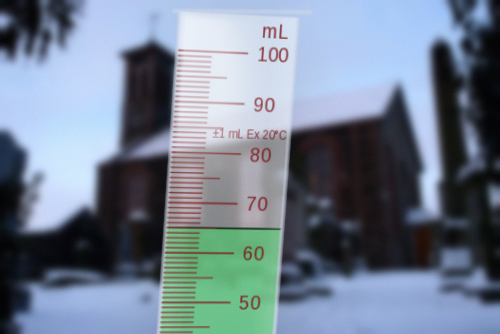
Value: 65,mL
